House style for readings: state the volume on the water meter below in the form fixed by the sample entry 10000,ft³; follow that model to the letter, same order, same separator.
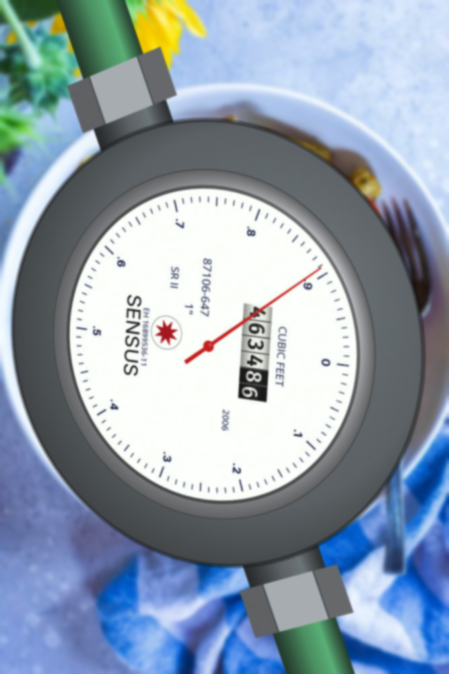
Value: 463485.89,ft³
